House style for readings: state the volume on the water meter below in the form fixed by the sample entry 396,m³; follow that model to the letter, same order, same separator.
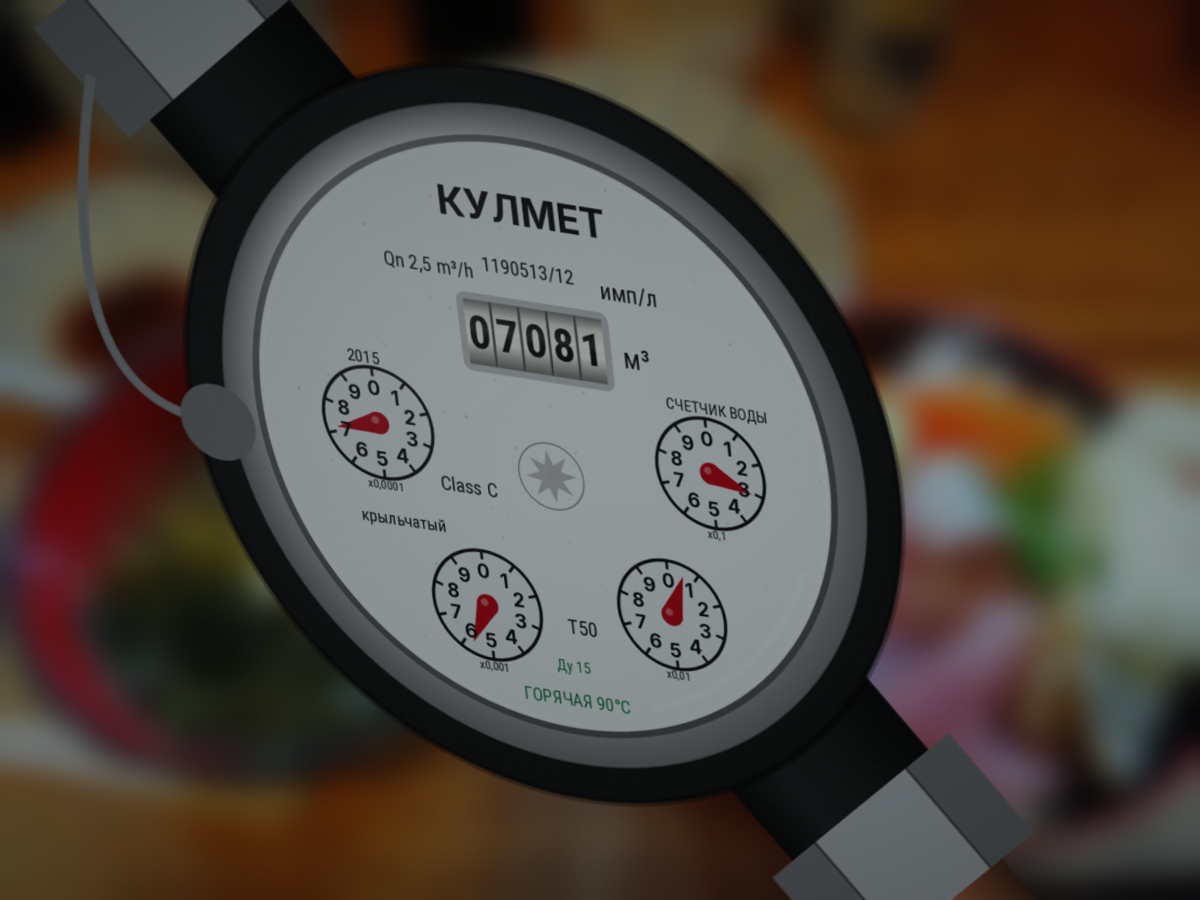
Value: 7081.3057,m³
